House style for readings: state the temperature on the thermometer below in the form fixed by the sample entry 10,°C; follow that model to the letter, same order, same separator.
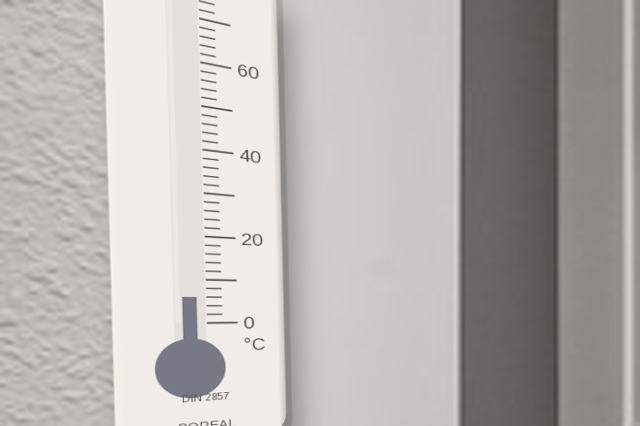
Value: 6,°C
